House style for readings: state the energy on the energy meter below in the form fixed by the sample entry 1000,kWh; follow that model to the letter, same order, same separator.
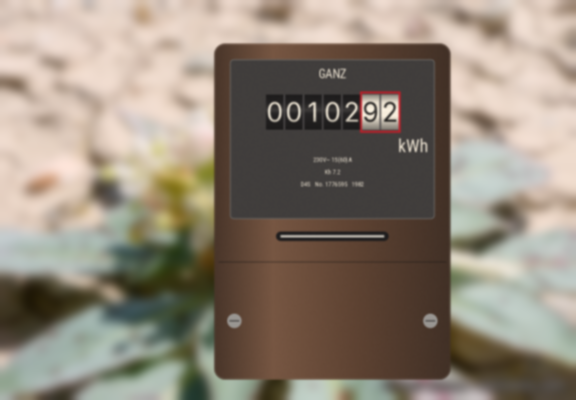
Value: 102.92,kWh
